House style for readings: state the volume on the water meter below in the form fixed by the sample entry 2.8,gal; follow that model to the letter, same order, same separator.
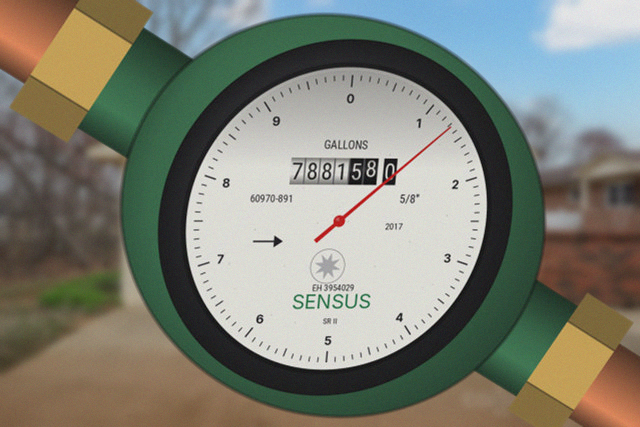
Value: 7881581.3,gal
